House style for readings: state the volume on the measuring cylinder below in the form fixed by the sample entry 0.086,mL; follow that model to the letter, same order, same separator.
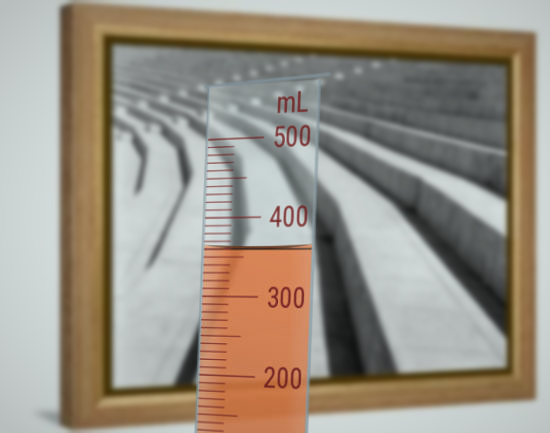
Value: 360,mL
